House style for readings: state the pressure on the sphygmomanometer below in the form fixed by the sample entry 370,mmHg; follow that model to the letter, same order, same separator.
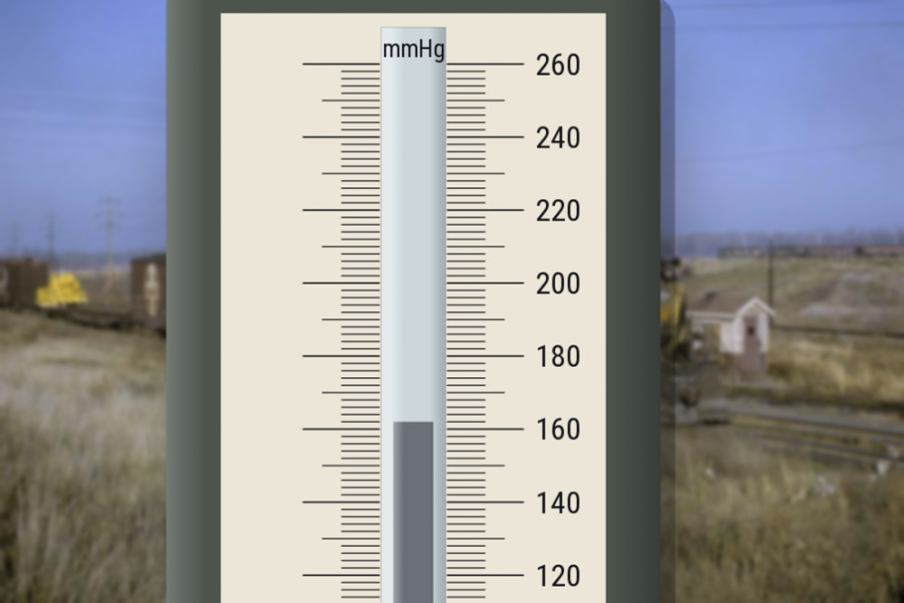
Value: 162,mmHg
